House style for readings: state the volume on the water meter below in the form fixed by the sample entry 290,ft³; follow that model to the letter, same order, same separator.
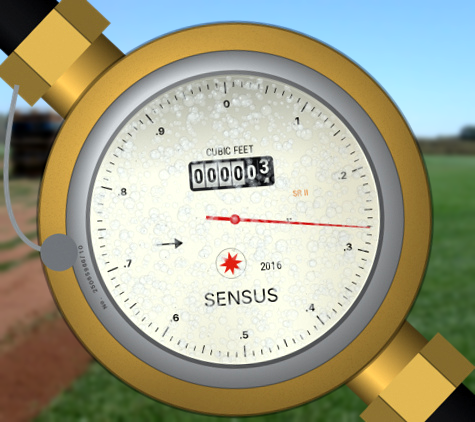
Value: 3.27,ft³
